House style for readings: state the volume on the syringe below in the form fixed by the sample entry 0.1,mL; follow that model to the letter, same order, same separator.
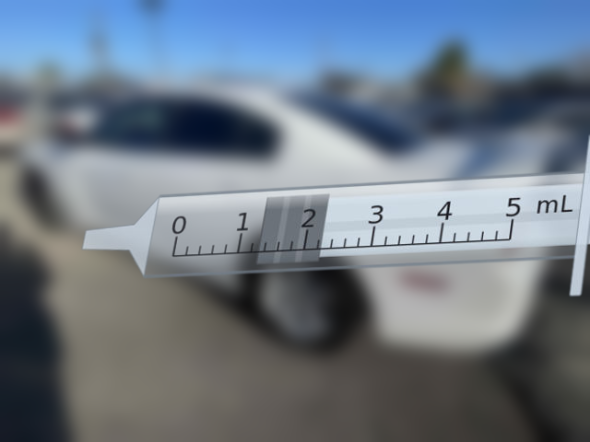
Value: 1.3,mL
